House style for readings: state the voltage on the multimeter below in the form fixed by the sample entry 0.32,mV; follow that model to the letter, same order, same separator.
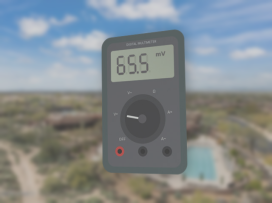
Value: 65.5,mV
